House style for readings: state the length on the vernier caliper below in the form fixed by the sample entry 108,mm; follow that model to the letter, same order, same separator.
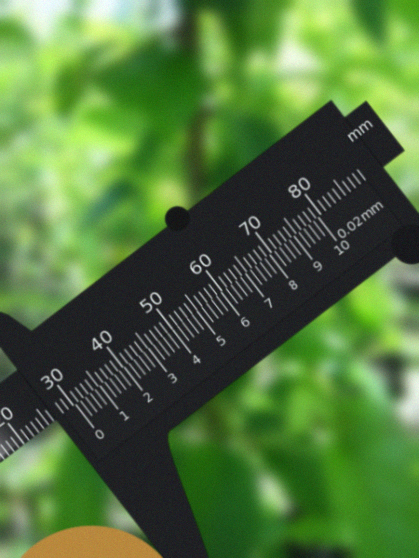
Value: 30.4,mm
